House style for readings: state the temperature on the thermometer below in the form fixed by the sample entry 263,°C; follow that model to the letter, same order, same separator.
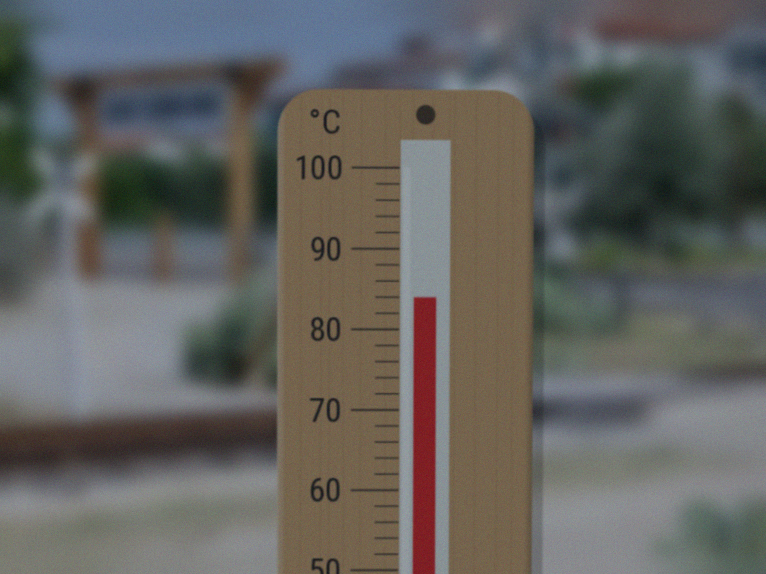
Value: 84,°C
